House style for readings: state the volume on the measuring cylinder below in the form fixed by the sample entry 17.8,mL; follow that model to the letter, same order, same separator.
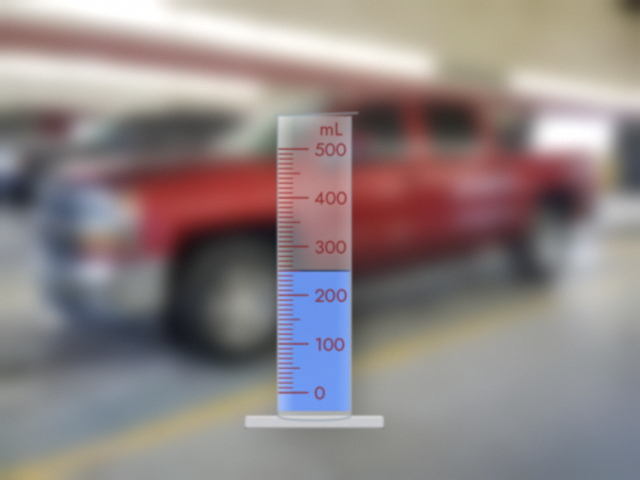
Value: 250,mL
